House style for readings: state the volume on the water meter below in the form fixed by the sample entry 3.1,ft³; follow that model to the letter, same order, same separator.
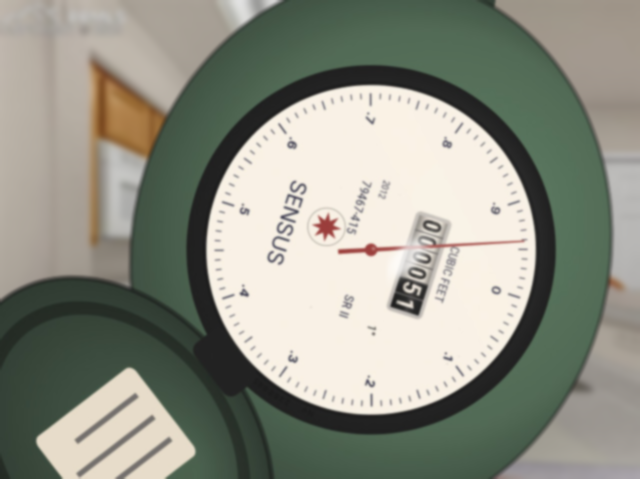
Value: 50.94,ft³
